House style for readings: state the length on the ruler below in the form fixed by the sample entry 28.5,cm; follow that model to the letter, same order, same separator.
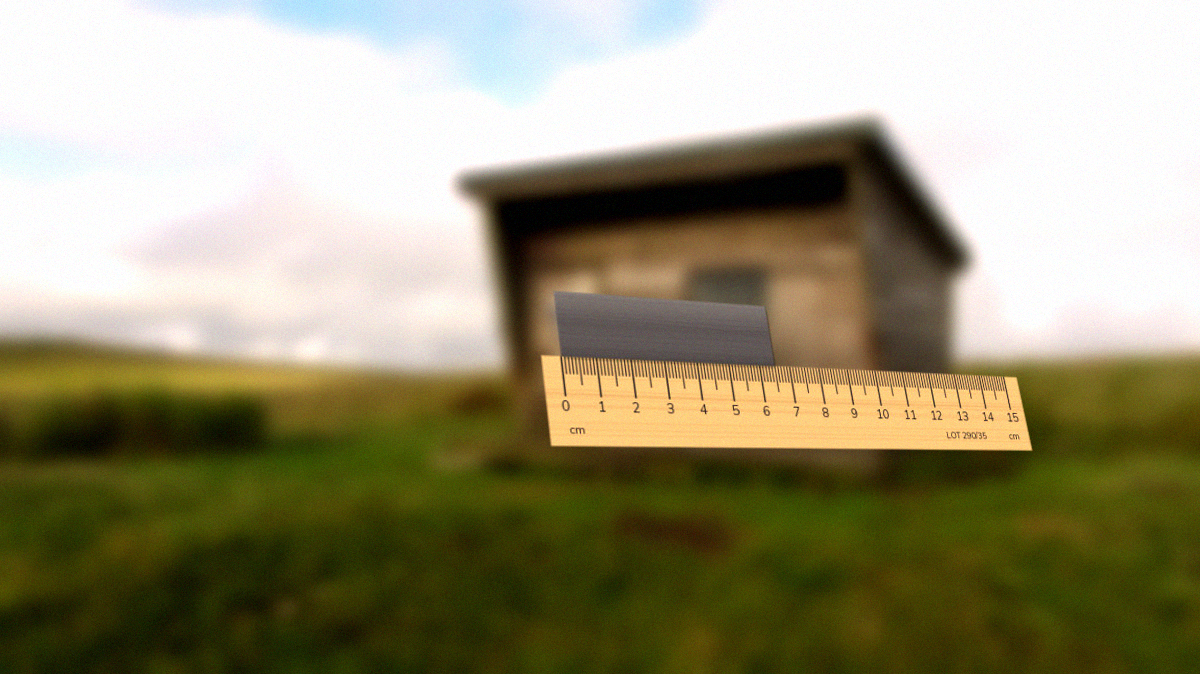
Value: 6.5,cm
